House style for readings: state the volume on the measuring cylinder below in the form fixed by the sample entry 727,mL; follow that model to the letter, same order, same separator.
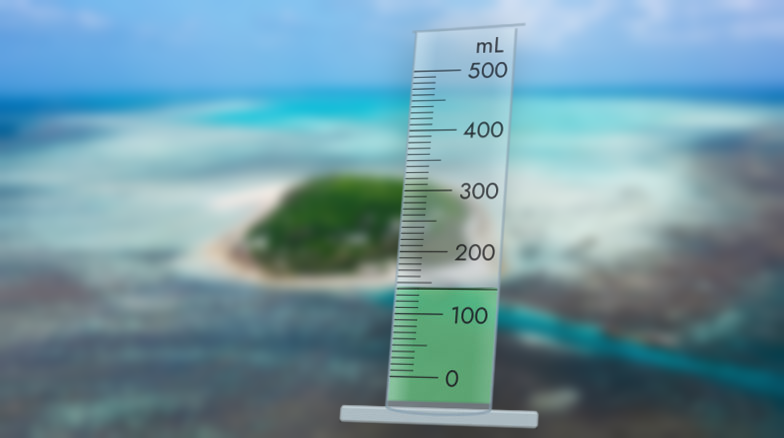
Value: 140,mL
